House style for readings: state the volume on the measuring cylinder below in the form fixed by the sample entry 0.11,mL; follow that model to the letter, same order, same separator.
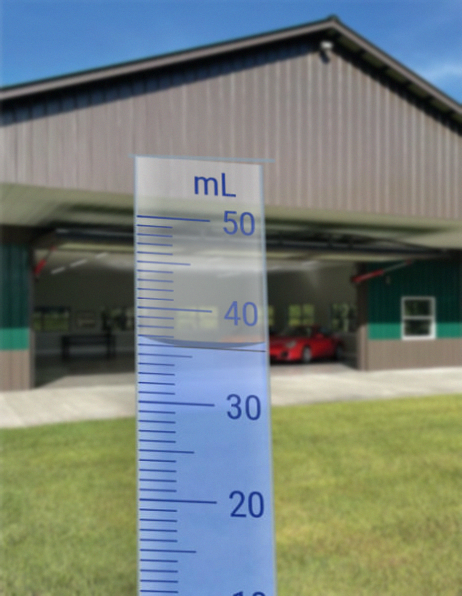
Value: 36,mL
